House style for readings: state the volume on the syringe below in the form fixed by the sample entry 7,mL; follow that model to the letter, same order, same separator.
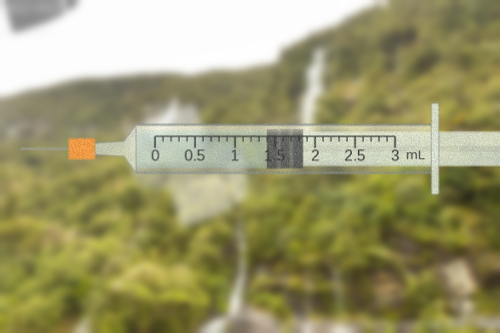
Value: 1.4,mL
